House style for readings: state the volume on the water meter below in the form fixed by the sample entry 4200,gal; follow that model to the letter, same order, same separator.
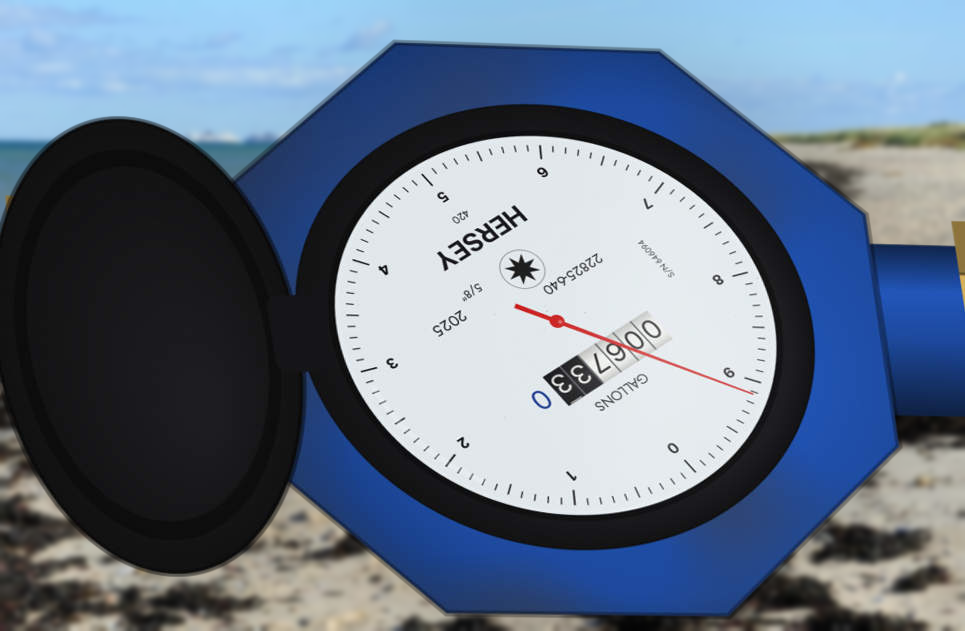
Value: 67329.1,gal
